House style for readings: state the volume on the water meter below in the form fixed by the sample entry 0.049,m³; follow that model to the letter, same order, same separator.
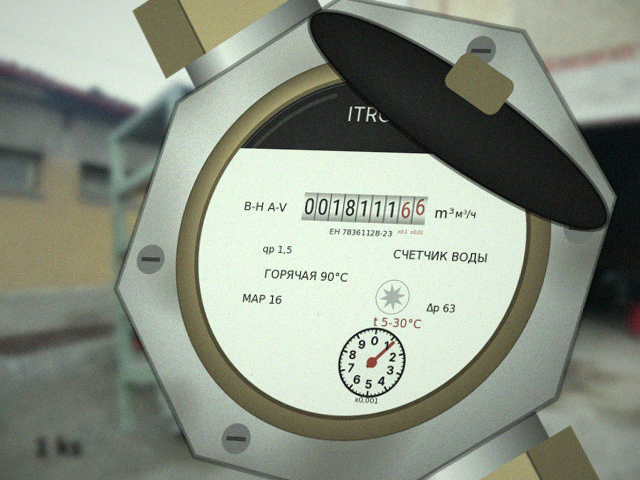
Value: 18111.661,m³
